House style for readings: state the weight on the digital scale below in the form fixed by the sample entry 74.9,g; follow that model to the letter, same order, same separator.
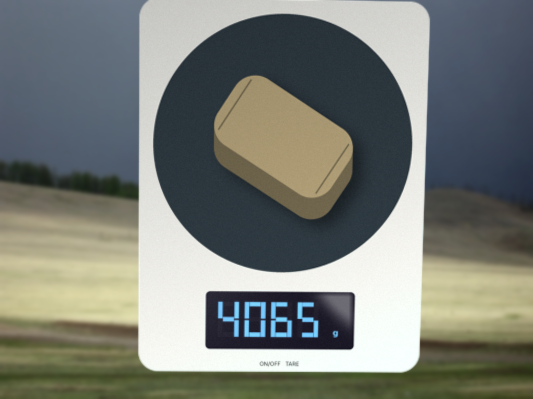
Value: 4065,g
